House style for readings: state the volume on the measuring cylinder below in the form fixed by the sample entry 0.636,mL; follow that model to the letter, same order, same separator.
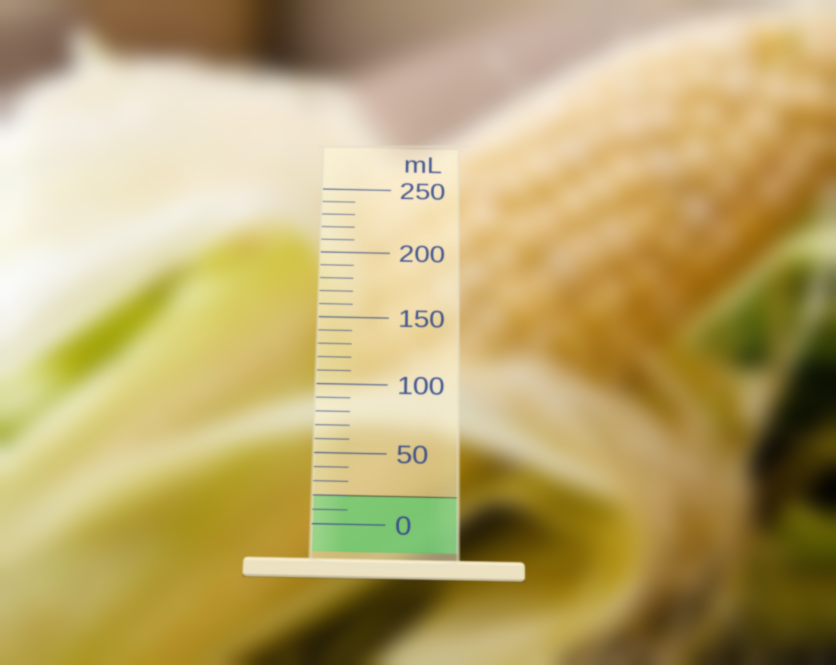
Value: 20,mL
